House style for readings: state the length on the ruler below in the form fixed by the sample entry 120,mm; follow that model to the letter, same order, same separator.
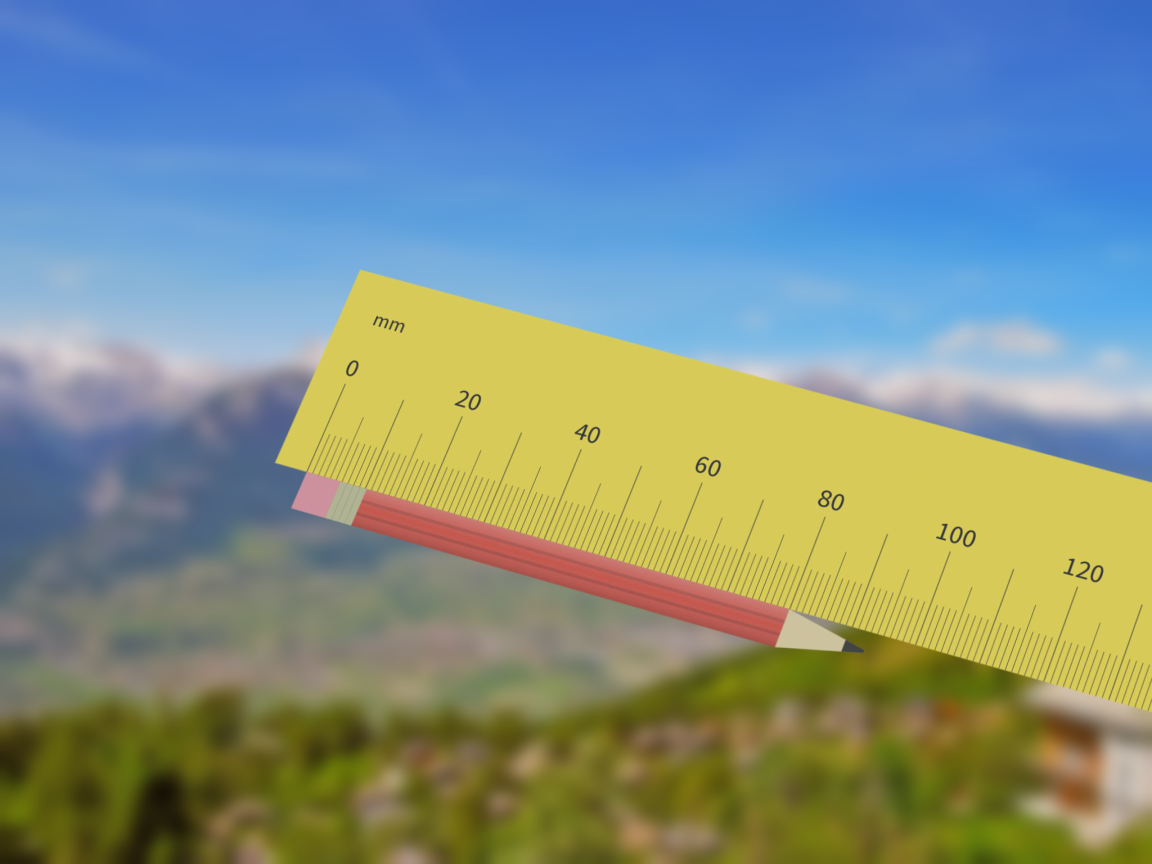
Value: 93,mm
